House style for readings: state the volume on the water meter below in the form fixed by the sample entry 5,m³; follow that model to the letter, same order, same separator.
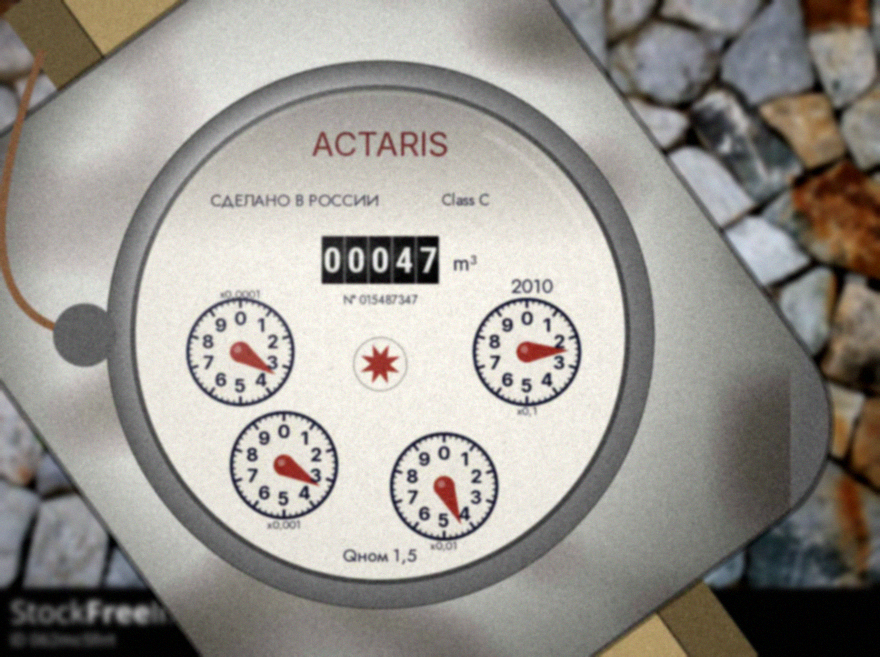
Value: 47.2433,m³
